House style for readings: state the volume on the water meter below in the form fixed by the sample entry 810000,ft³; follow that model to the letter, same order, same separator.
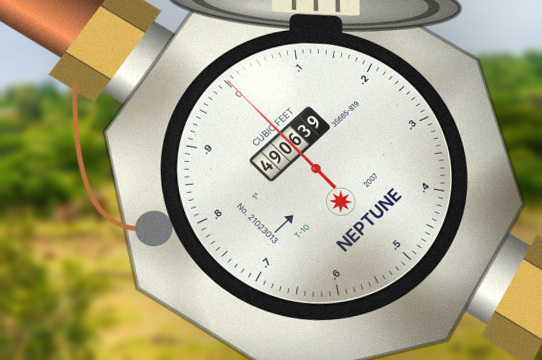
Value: 490639.00,ft³
